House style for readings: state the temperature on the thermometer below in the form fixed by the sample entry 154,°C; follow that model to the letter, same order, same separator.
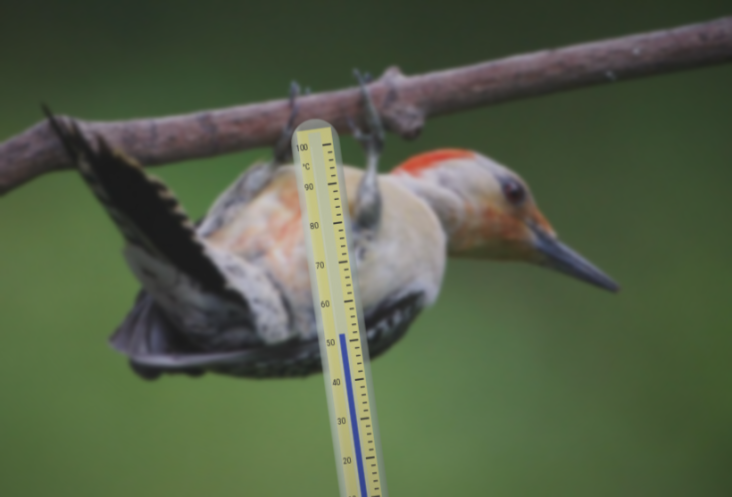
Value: 52,°C
